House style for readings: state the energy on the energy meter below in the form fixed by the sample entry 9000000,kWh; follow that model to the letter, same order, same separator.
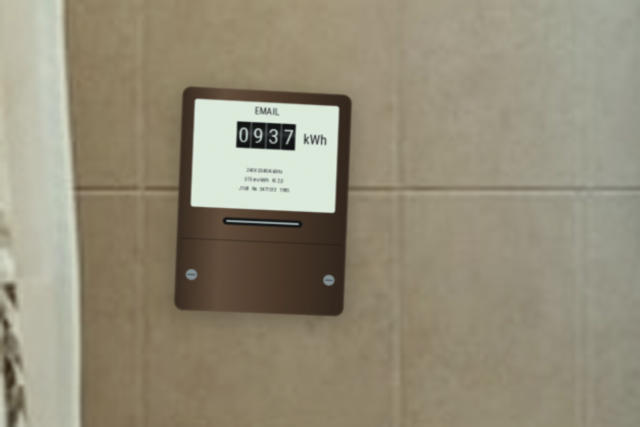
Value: 937,kWh
